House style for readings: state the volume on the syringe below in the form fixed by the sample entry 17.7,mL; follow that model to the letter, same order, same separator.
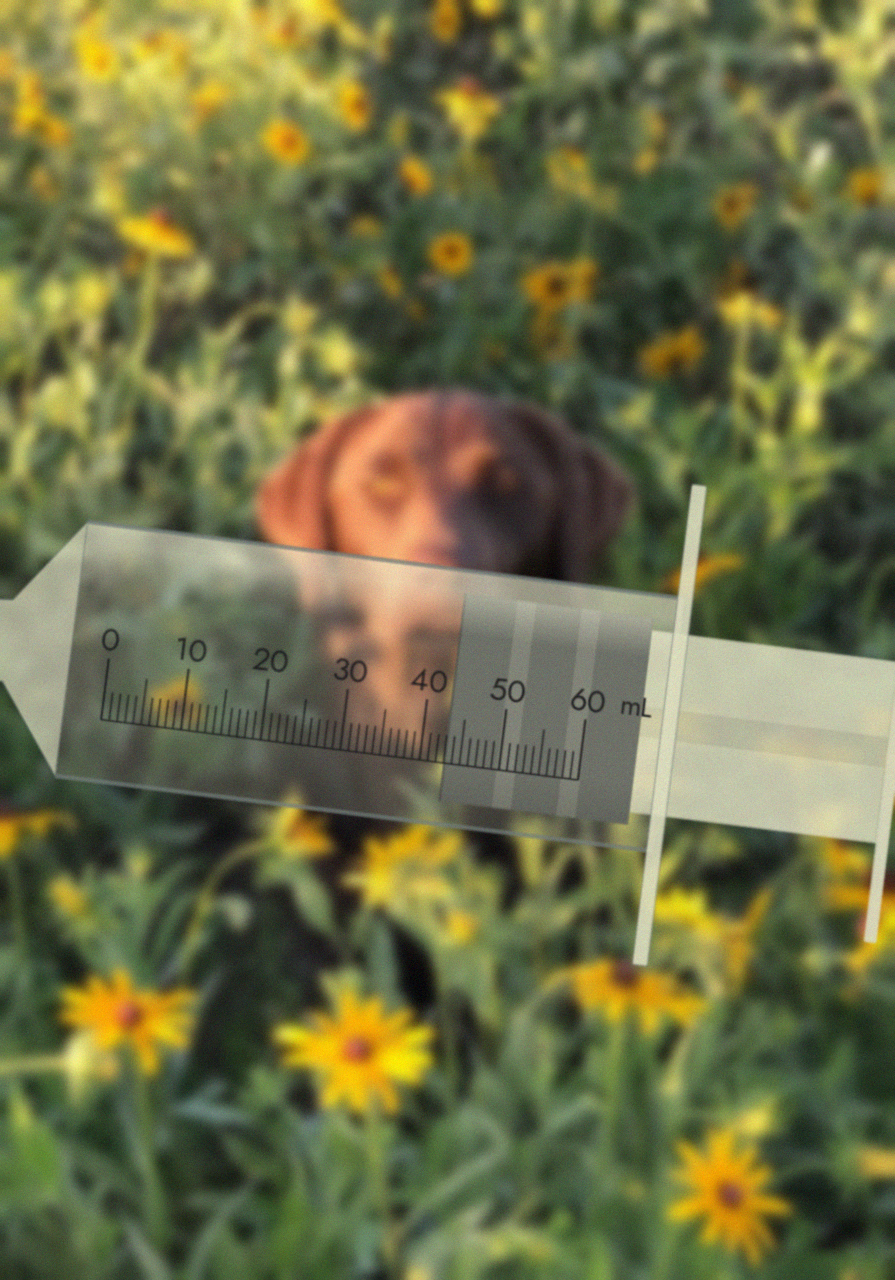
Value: 43,mL
